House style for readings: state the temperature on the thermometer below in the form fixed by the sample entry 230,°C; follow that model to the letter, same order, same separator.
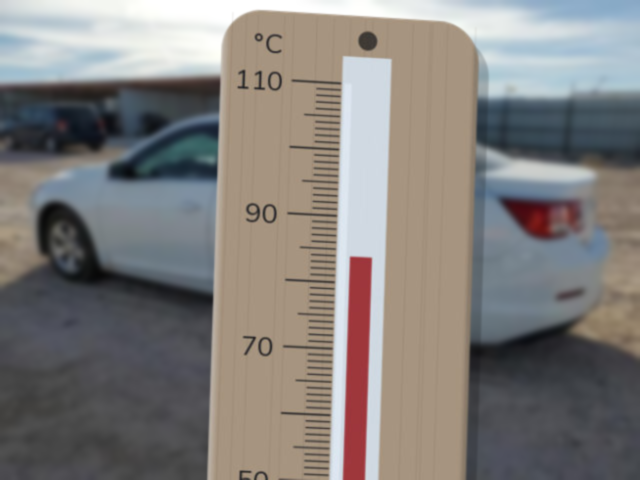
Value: 84,°C
